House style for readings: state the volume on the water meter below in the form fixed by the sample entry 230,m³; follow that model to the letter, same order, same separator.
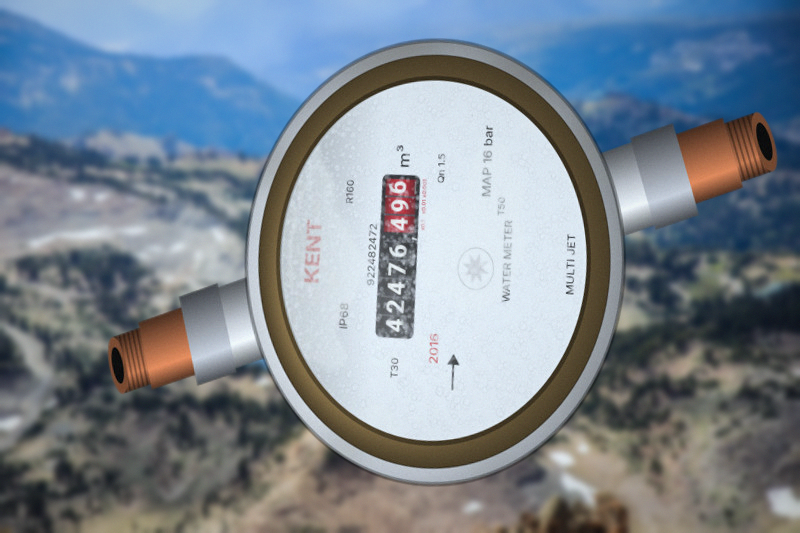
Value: 42476.496,m³
